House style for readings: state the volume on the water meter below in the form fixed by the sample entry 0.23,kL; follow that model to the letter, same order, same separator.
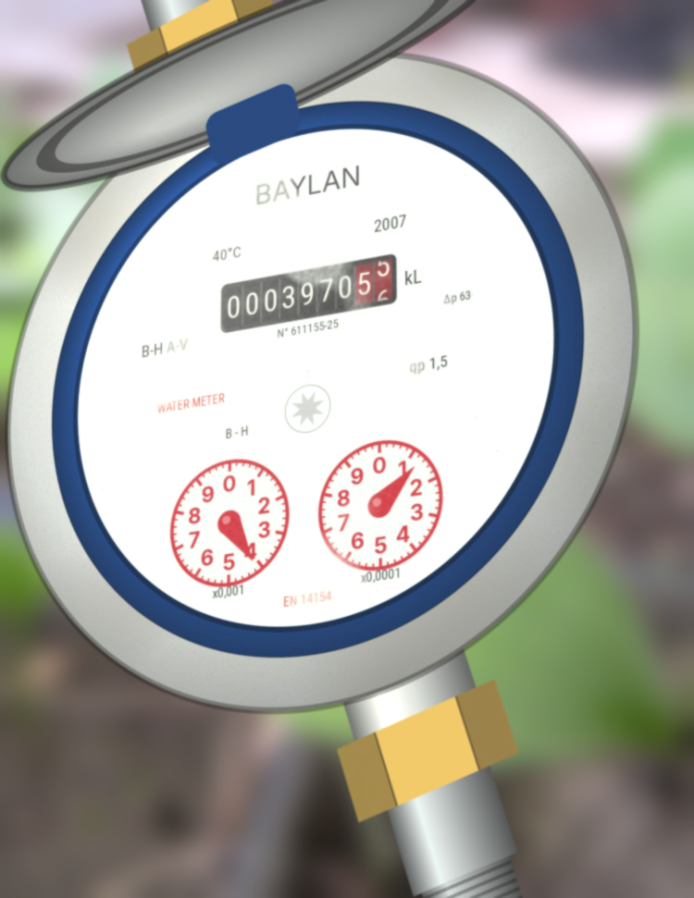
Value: 3970.5541,kL
